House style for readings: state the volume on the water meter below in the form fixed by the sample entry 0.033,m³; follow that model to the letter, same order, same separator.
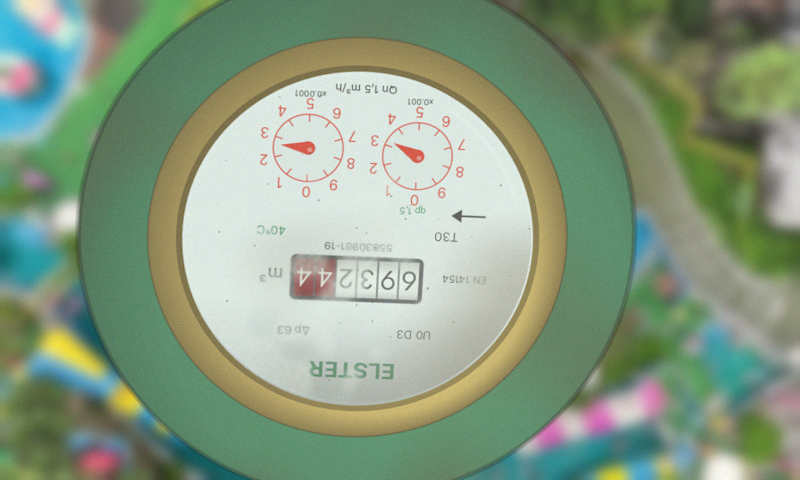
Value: 6932.4432,m³
